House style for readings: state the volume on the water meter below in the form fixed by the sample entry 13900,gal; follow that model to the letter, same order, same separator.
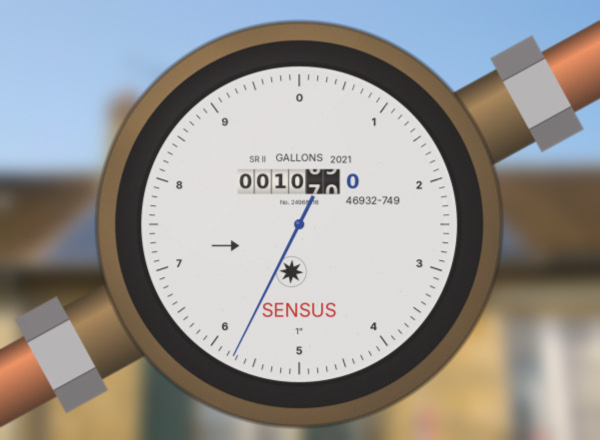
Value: 10695.7,gal
